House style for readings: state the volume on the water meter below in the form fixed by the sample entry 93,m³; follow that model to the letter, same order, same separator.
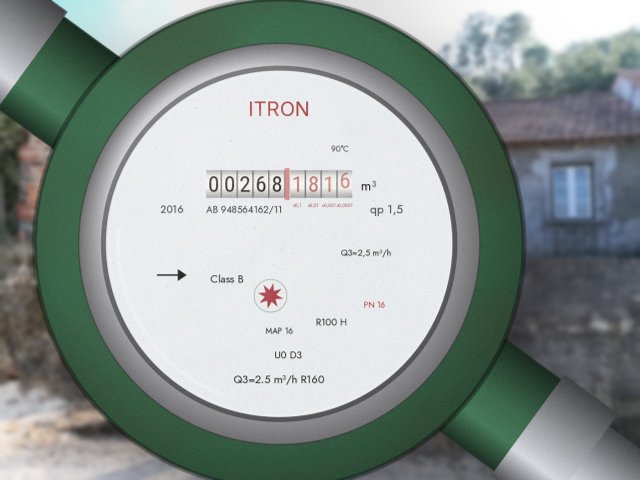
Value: 268.1816,m³
